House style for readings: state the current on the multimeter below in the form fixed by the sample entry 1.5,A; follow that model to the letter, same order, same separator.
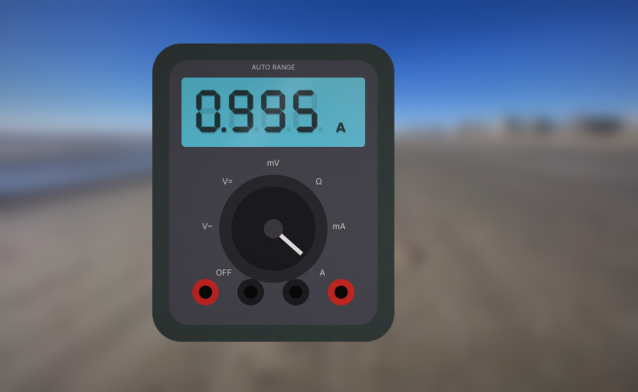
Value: 0.995,A
